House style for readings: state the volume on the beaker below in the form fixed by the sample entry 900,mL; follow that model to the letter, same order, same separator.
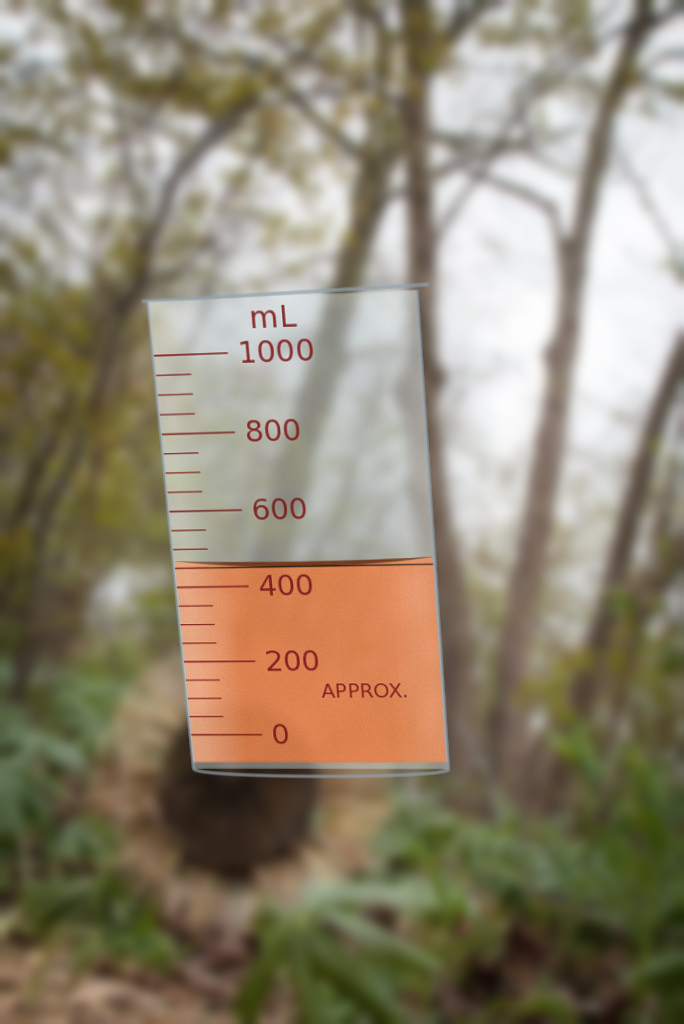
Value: 450,mL
